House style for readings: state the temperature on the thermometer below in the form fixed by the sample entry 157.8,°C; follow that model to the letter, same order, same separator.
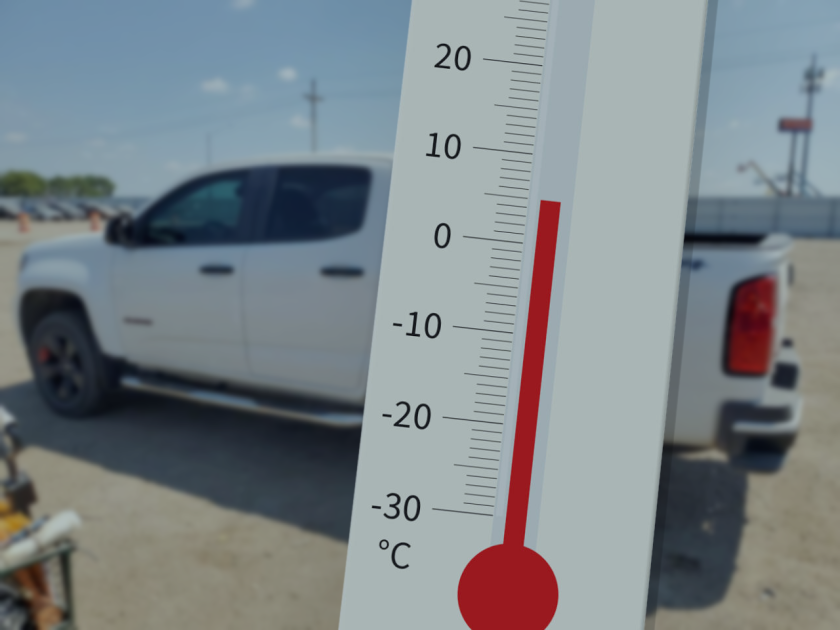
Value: 5,°C
